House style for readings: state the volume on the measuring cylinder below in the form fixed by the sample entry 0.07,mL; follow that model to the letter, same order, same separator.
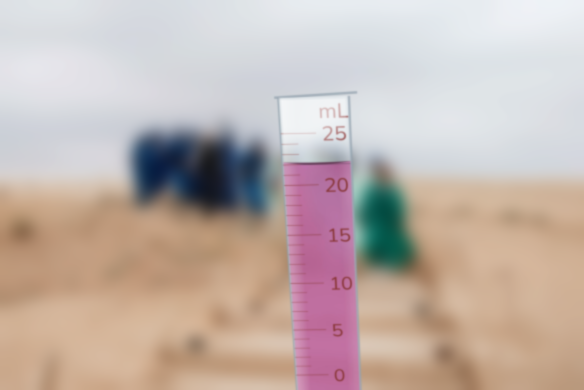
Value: 22,mL
